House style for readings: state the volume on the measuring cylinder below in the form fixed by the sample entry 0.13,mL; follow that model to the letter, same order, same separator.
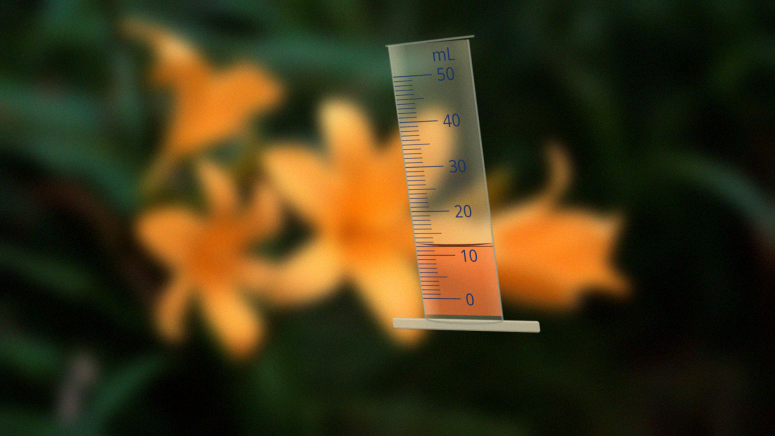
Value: 12,mL
